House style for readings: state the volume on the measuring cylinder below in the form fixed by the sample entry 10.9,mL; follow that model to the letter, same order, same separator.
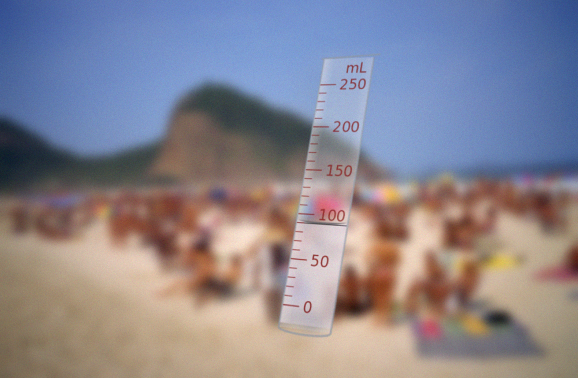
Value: 90,mL
